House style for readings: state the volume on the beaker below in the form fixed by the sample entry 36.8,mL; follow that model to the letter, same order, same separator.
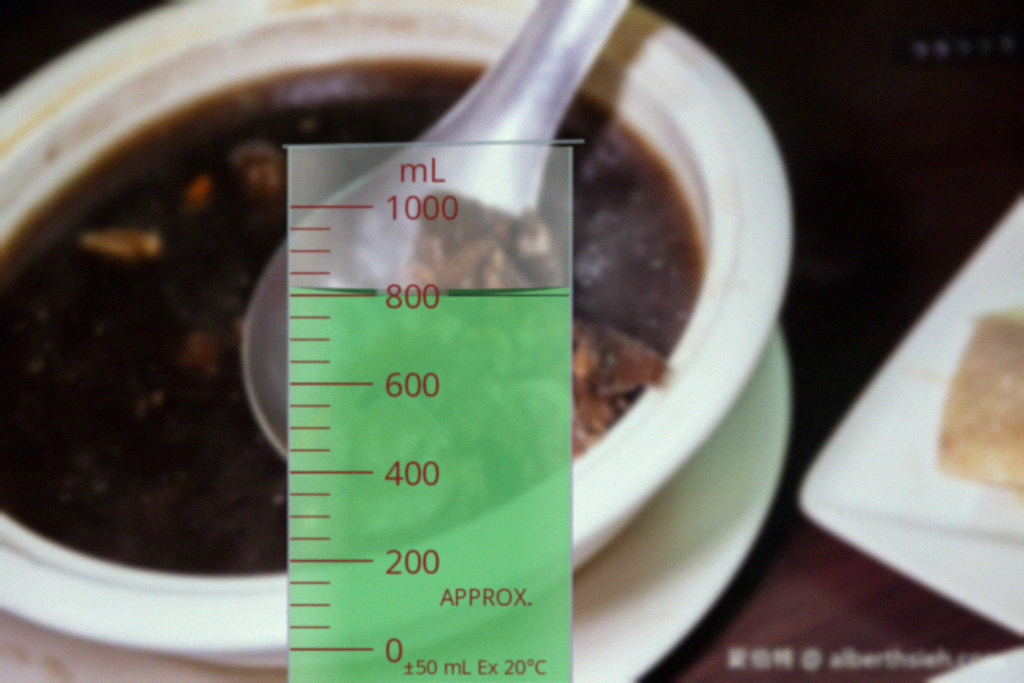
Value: 800,mL
